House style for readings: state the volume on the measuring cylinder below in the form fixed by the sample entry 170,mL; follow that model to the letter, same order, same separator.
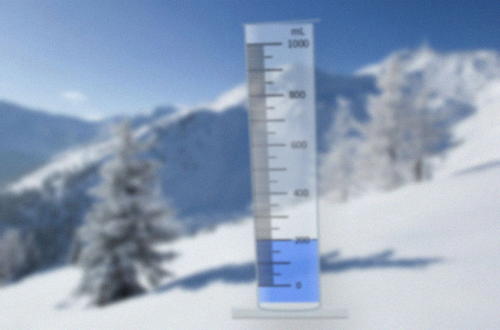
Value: 200,mL
